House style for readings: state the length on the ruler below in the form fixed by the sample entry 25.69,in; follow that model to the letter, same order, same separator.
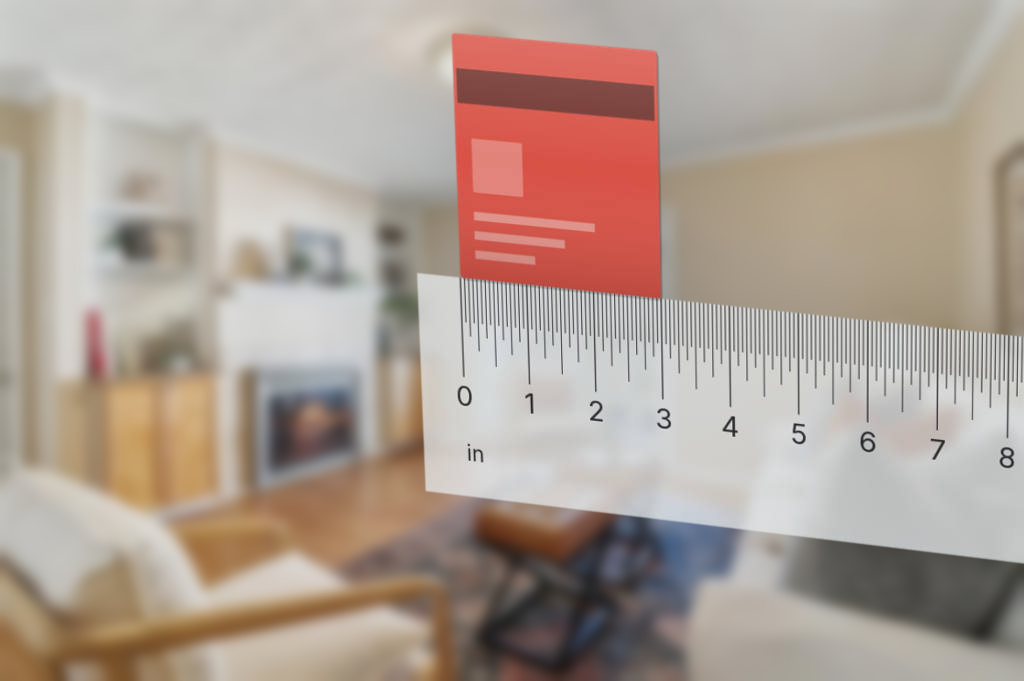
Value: 3,in
